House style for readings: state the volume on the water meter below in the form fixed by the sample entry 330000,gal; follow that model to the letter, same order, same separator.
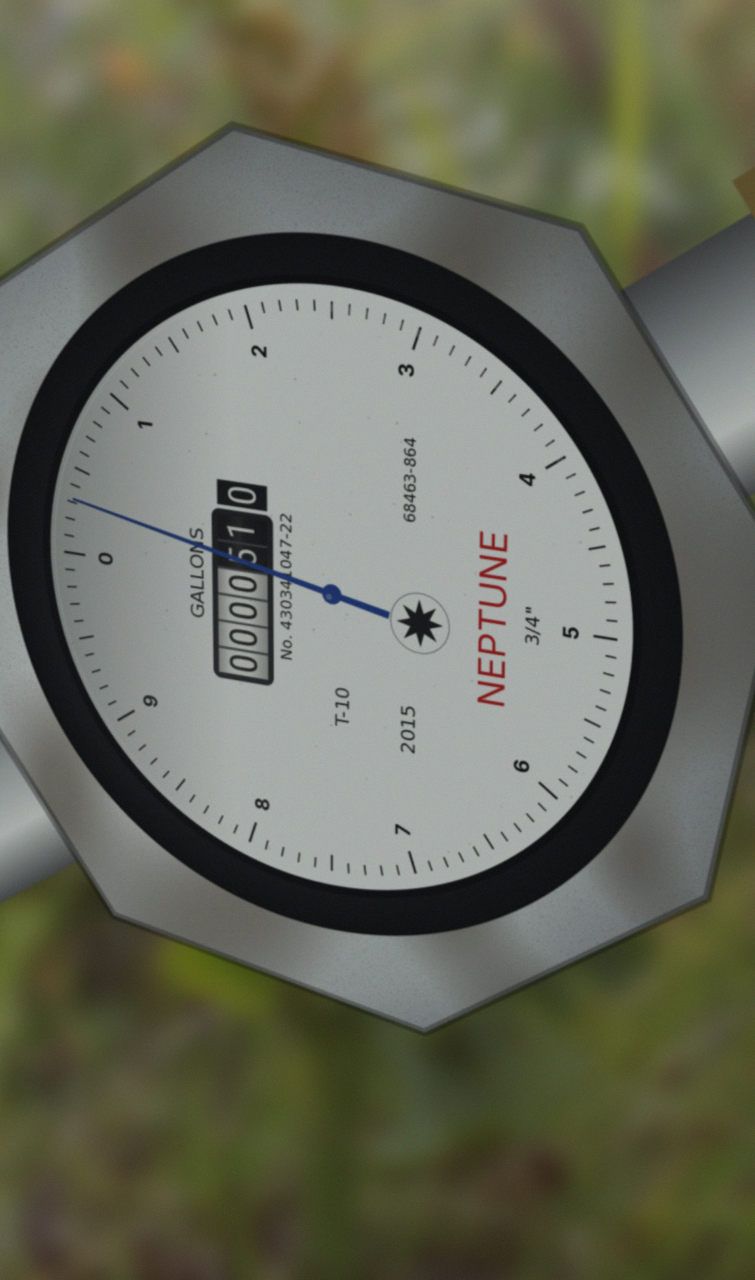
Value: 510.3,gal
